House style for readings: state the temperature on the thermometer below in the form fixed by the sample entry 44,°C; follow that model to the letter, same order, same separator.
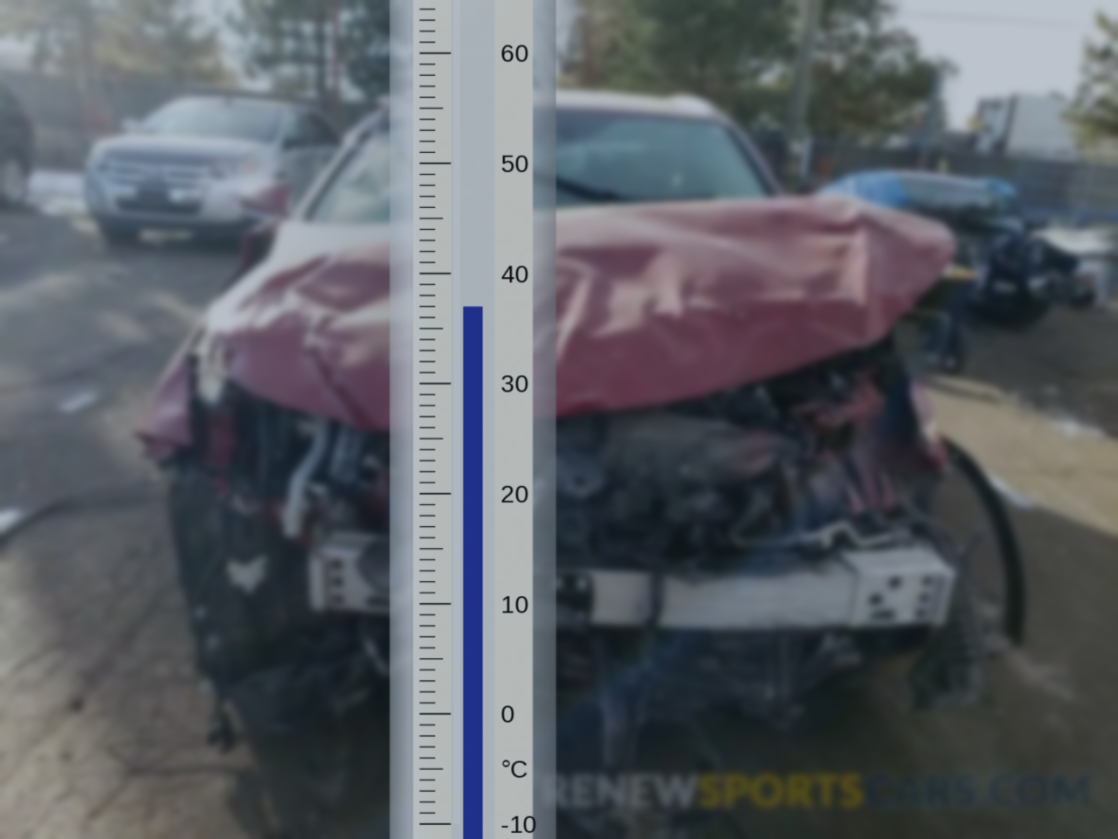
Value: 37,°C
